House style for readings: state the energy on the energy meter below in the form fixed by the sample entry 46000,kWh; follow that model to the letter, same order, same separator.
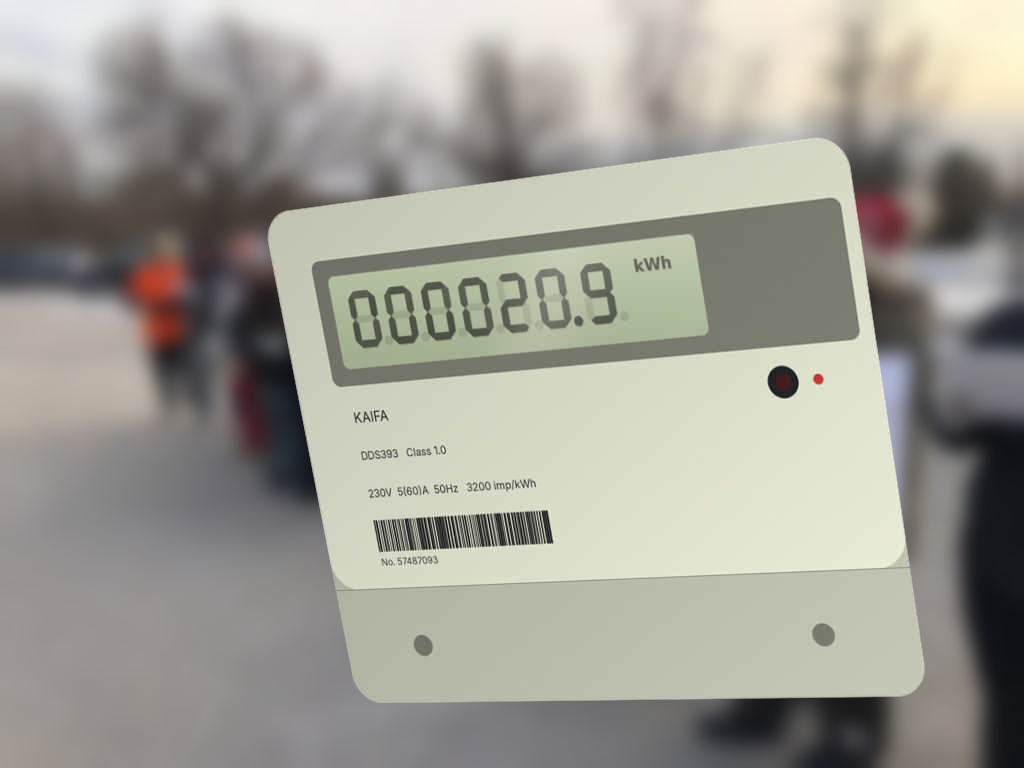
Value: 20.9,kWh
